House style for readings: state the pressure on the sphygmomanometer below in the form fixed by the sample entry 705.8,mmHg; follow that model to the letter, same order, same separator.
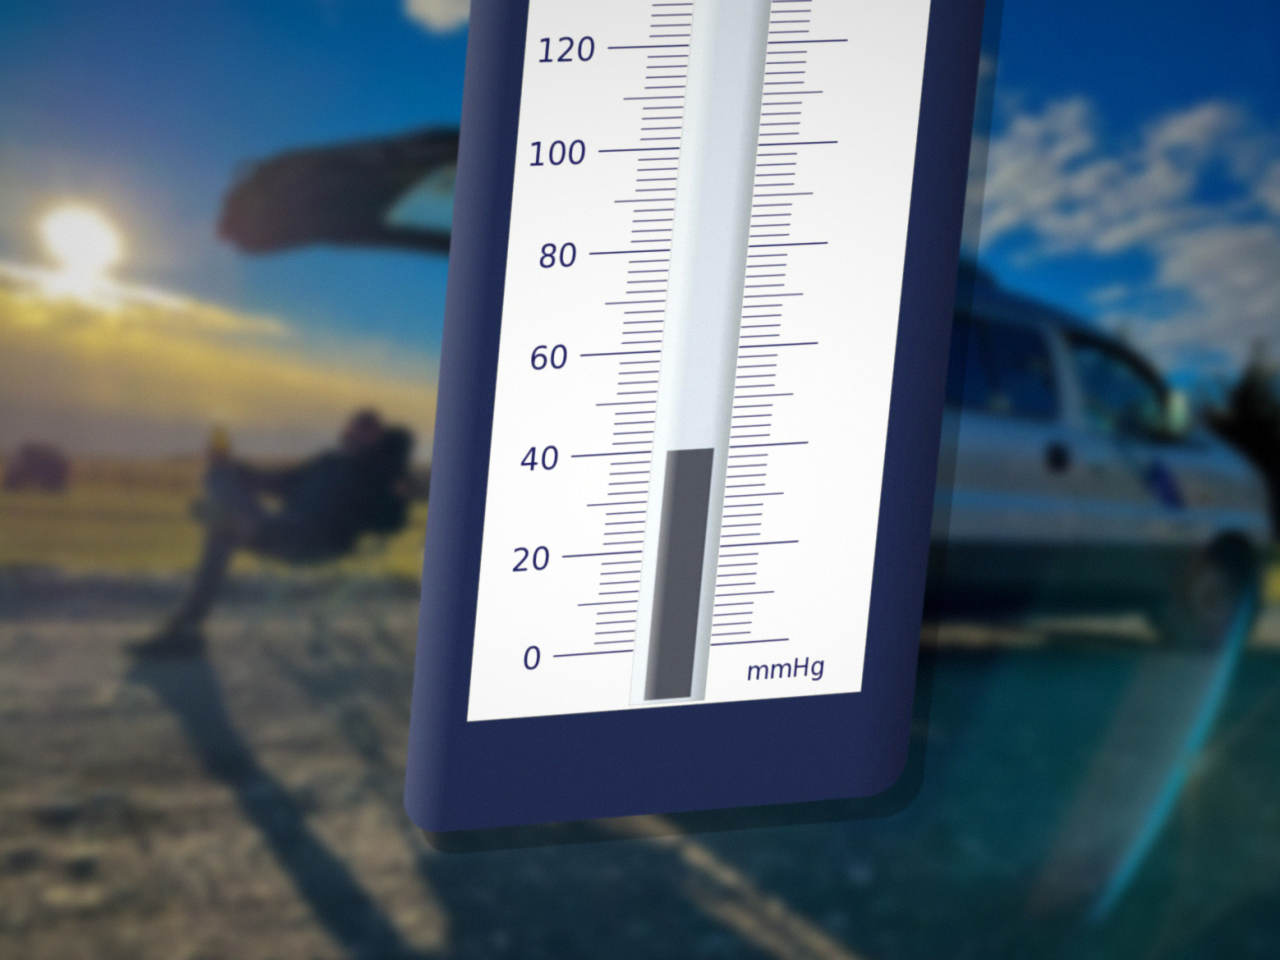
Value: 40,mmHg
